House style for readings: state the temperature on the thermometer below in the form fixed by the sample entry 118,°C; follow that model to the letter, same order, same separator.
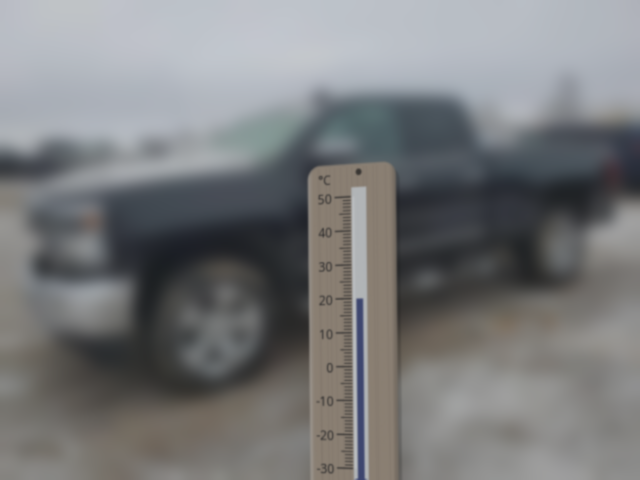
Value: 20,°C
